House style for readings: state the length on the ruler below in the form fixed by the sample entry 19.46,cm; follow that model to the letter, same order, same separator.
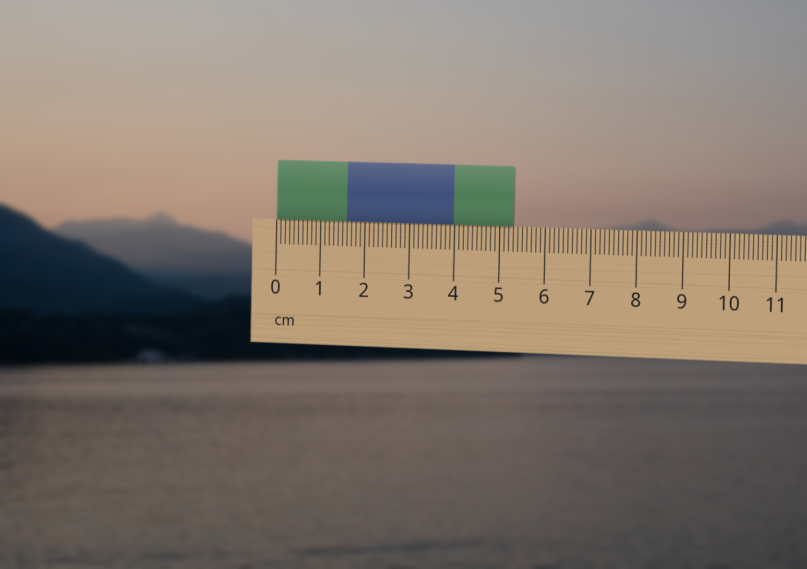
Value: 5.3,cm
